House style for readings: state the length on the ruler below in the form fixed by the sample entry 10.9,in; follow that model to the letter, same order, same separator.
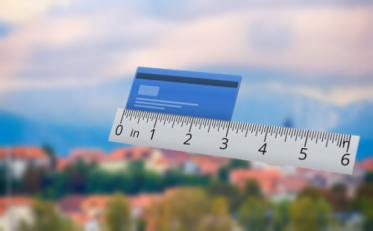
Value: 3,in
